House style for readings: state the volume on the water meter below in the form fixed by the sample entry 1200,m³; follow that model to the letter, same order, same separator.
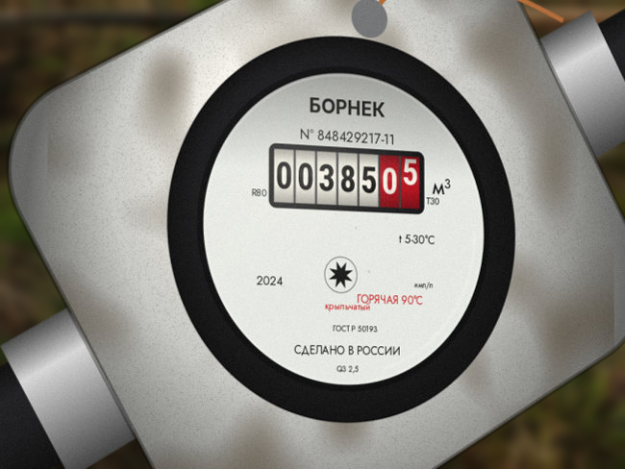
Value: 385.05,m³
